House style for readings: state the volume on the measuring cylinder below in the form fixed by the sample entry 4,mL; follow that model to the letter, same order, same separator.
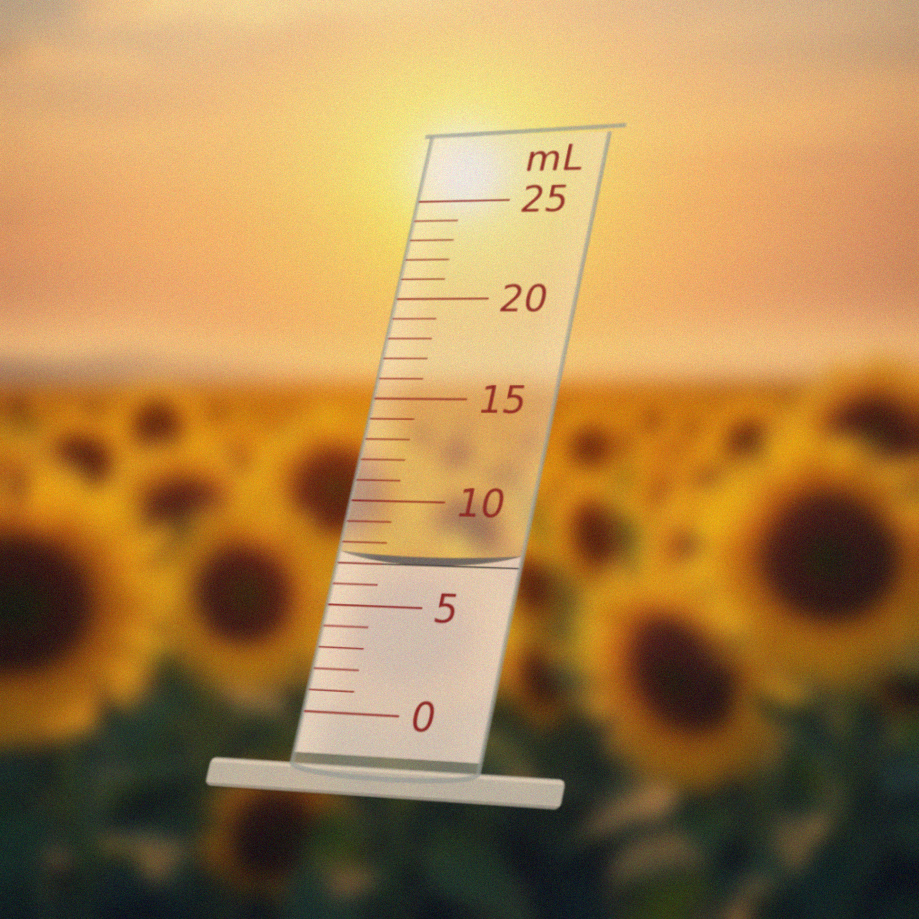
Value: 7,mL
